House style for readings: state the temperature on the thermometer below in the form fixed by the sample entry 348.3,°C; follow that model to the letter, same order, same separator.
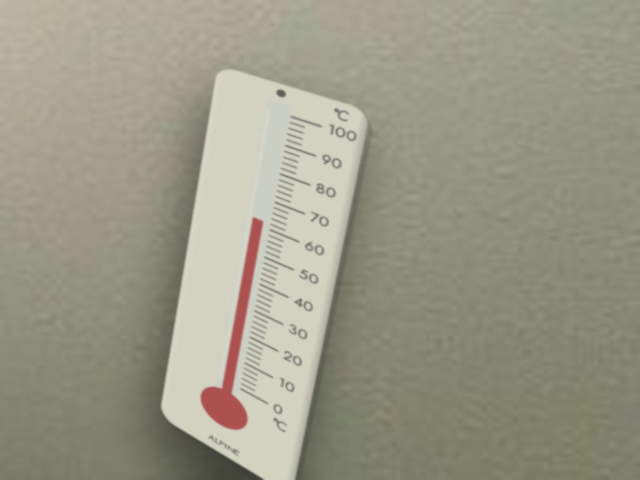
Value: 62,°C
